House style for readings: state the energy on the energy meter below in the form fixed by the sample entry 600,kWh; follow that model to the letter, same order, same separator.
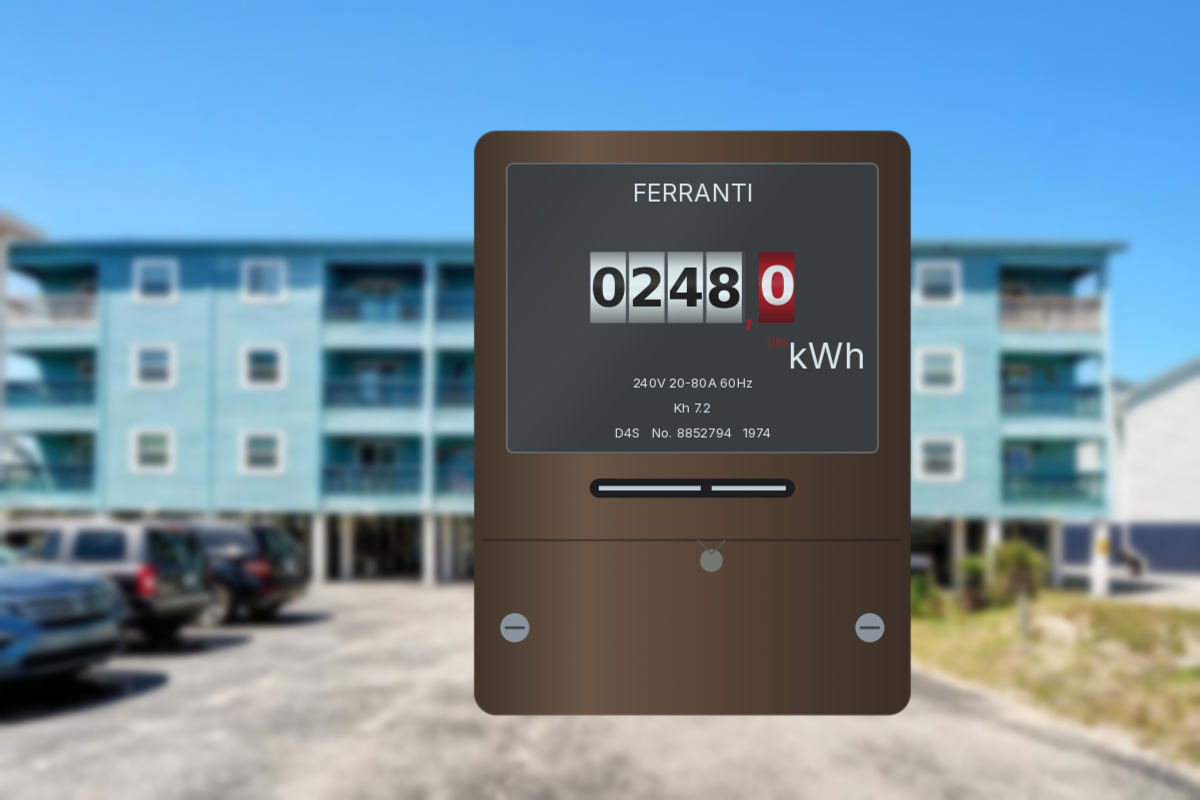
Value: 248.0,kWh
